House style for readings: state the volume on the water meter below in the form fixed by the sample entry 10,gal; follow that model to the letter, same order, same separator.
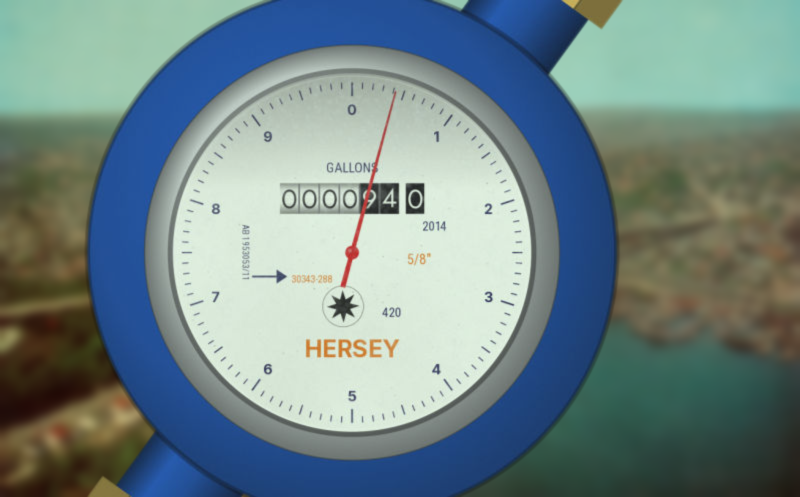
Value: 940.4,gal
